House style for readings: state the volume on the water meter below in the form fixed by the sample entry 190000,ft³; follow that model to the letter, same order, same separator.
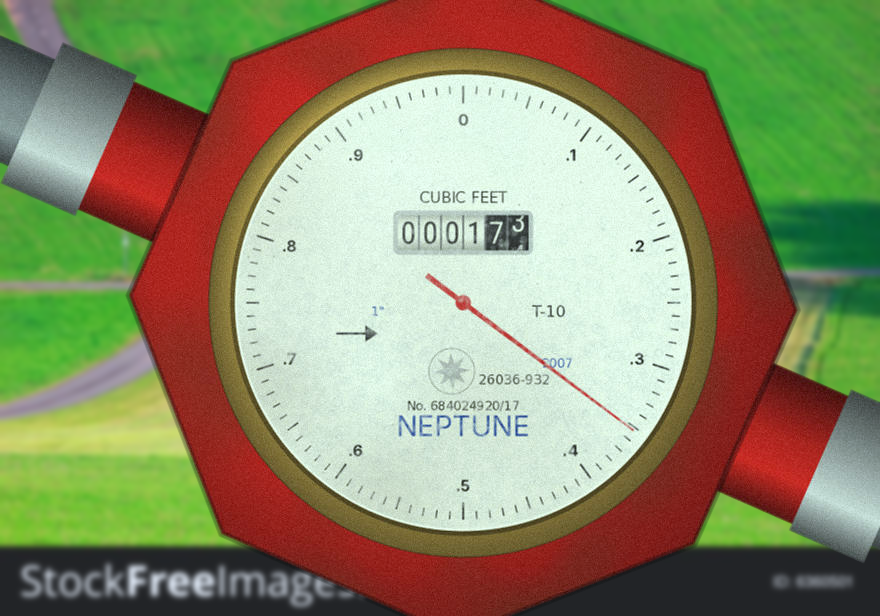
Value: 173.35,ft³
